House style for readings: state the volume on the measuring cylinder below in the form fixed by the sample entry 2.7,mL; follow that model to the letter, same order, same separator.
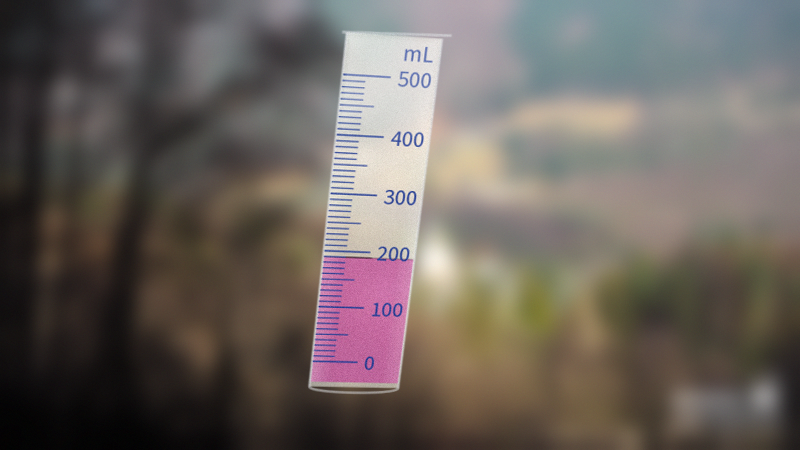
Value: 190,mL
